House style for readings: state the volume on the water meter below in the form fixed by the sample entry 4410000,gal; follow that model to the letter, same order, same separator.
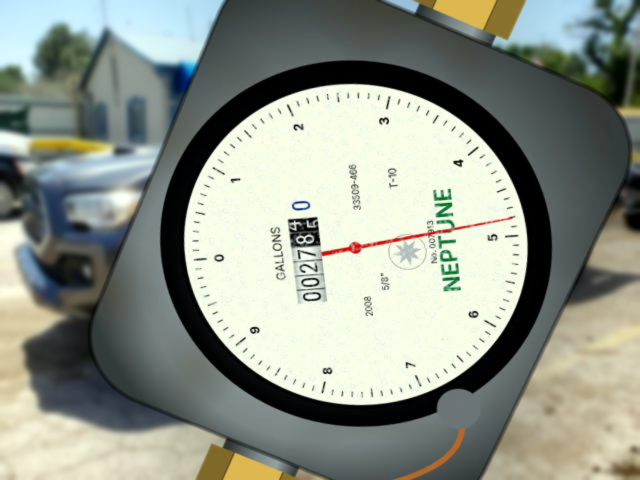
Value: 27844.8,gal
